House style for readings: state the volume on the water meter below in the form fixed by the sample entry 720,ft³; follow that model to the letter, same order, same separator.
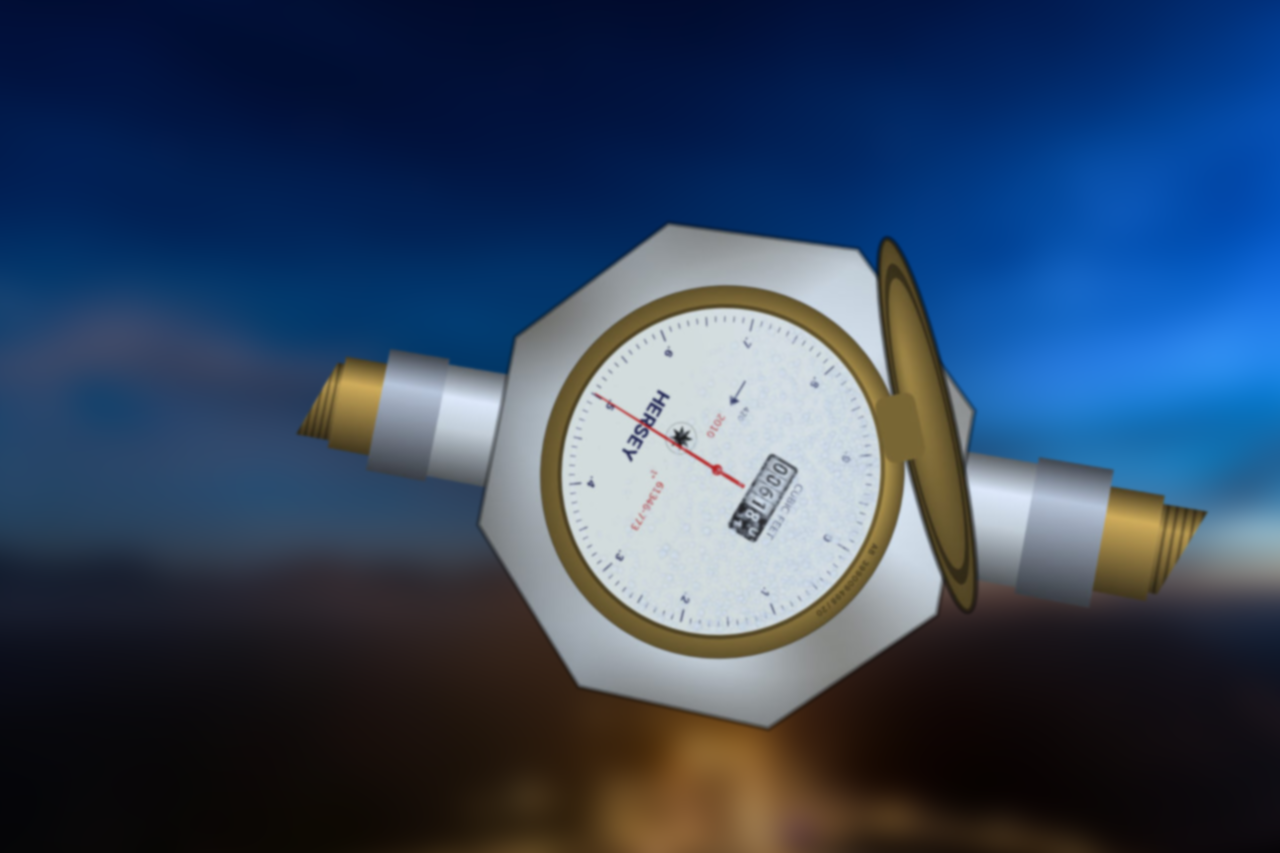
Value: 6180.50,ft³
